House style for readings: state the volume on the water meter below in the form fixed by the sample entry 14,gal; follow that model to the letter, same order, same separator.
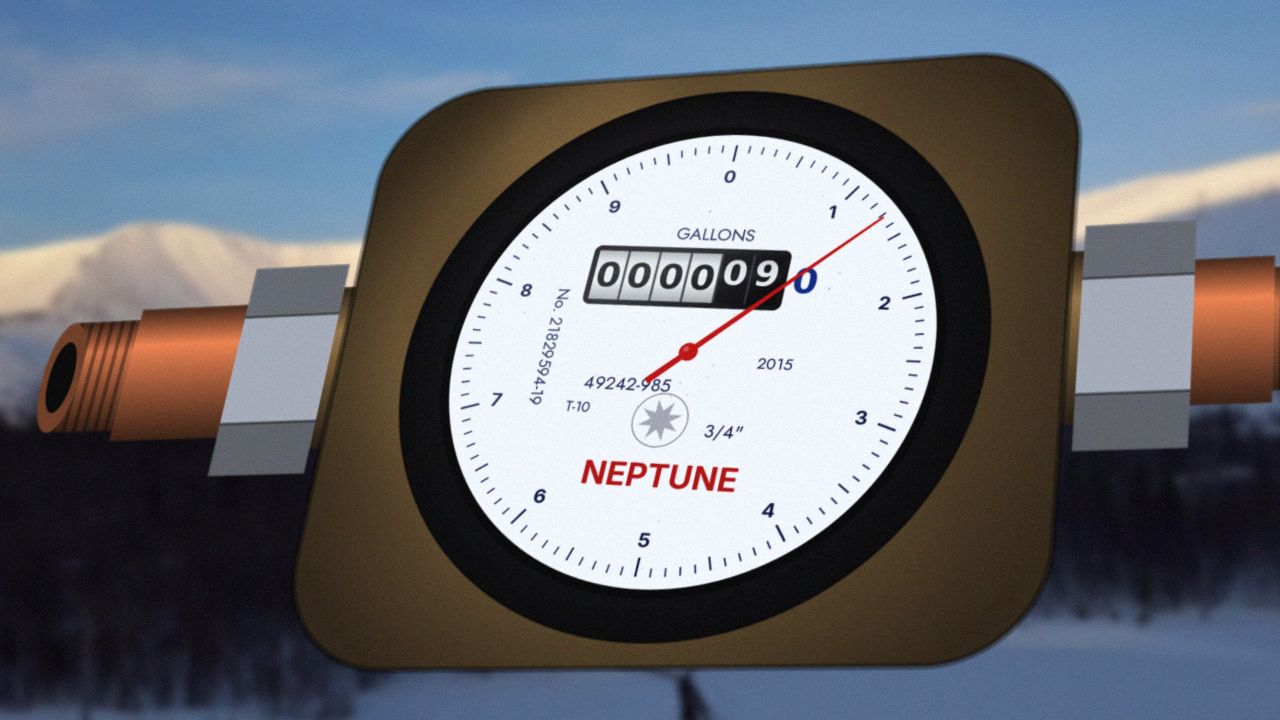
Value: 91.3,gal
